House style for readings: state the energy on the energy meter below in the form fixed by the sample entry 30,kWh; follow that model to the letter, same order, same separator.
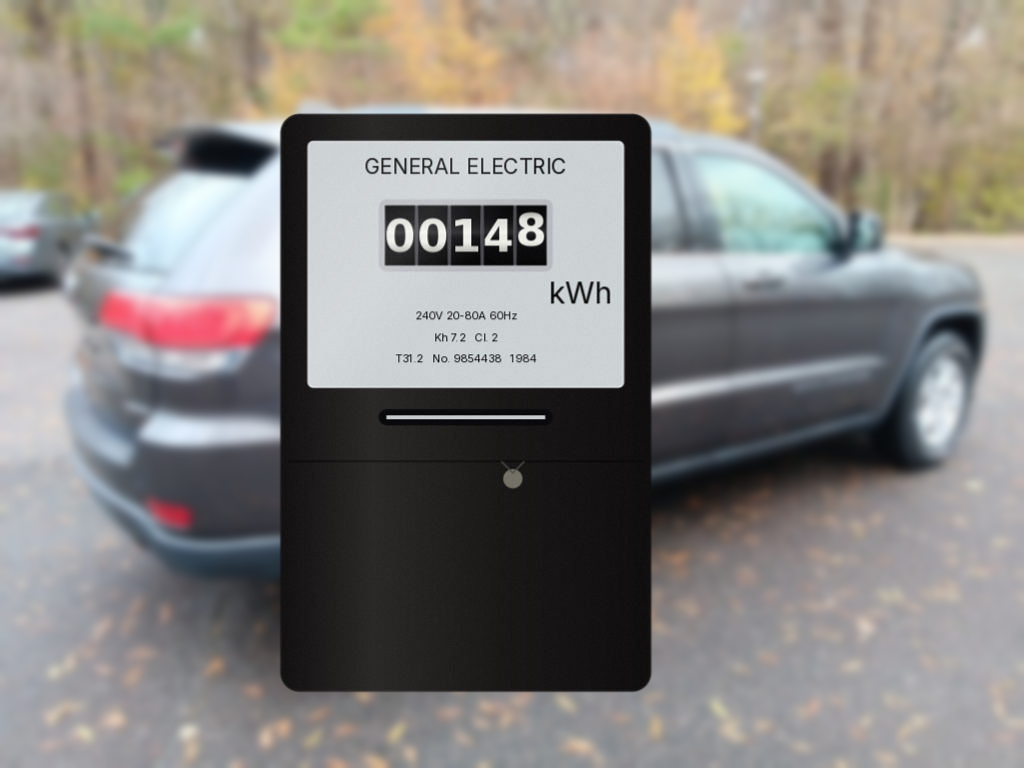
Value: 148,kWh
